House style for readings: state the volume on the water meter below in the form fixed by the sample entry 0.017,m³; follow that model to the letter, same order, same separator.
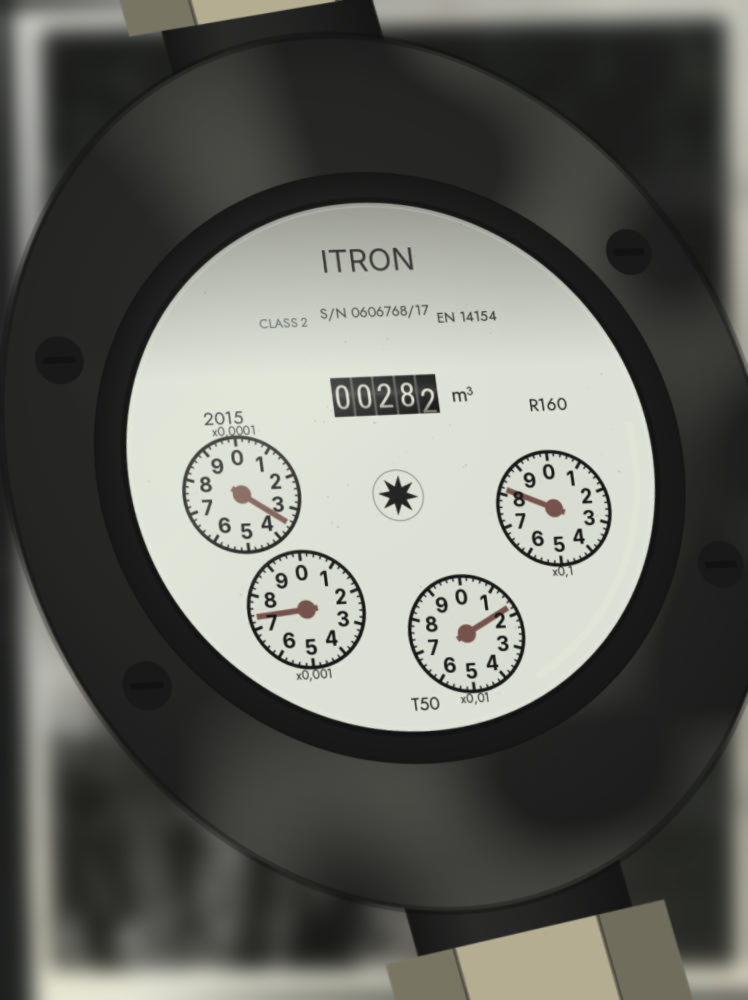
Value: 281.8173,m³
